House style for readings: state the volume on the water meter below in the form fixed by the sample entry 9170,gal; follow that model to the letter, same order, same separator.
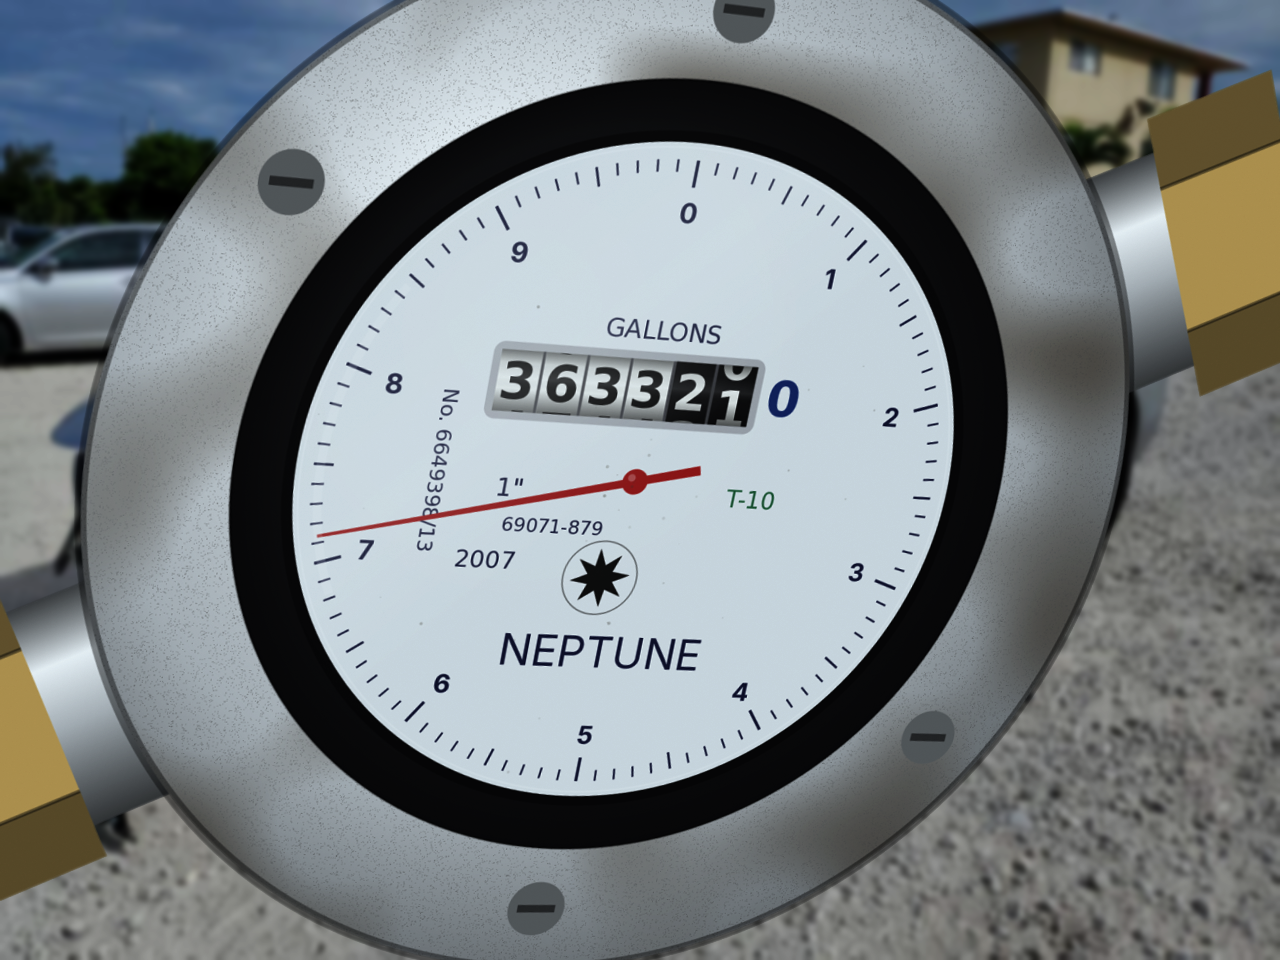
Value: 3633207.1,gal
